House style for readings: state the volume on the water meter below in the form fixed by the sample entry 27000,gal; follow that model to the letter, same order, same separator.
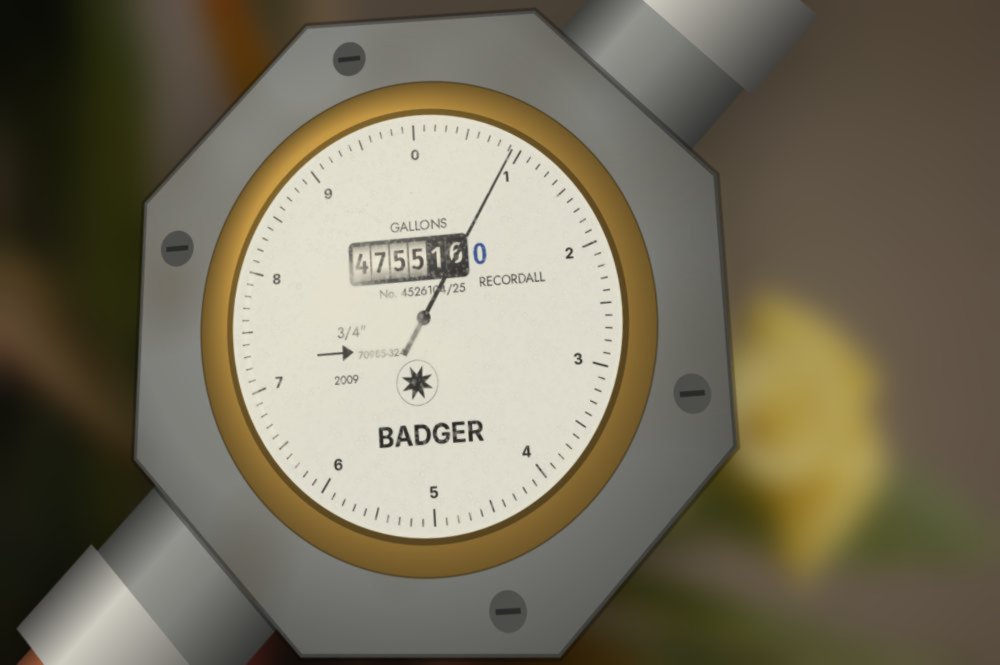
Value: 4755160.9,gal
